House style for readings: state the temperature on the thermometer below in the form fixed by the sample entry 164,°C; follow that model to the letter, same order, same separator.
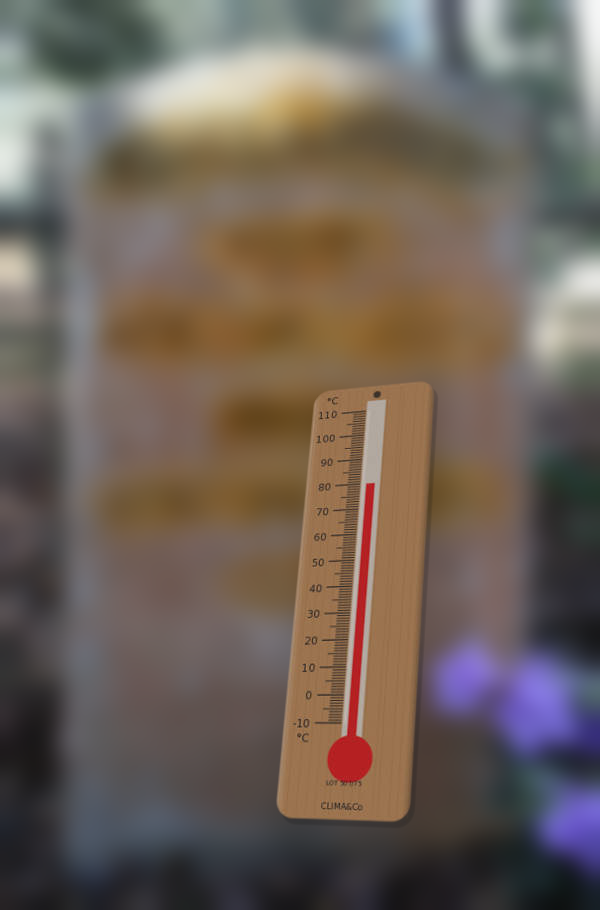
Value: 80,°C
